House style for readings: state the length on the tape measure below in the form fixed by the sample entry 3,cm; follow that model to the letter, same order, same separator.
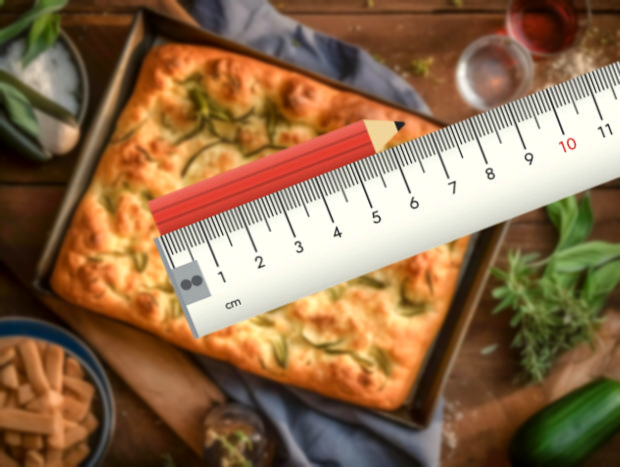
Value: 6.5,cm
